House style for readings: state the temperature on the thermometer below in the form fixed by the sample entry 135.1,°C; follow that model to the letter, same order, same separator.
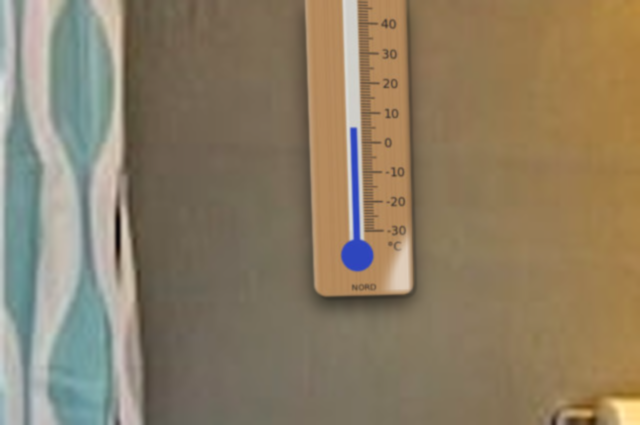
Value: 5,°C
